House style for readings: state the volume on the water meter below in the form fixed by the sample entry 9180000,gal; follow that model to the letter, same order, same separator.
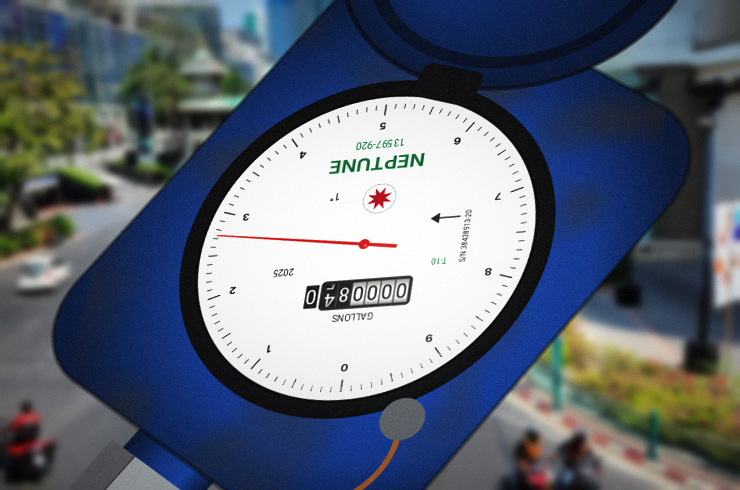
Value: 842.7,gal
